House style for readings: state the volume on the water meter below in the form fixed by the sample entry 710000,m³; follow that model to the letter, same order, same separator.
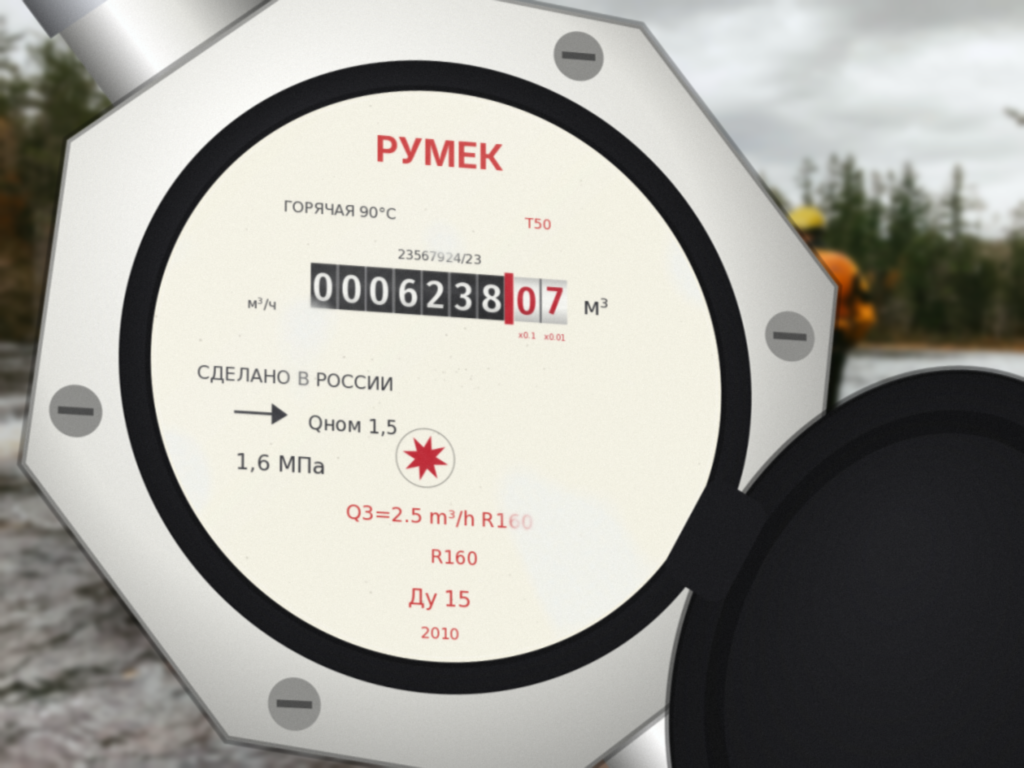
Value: 6238.07,m³
